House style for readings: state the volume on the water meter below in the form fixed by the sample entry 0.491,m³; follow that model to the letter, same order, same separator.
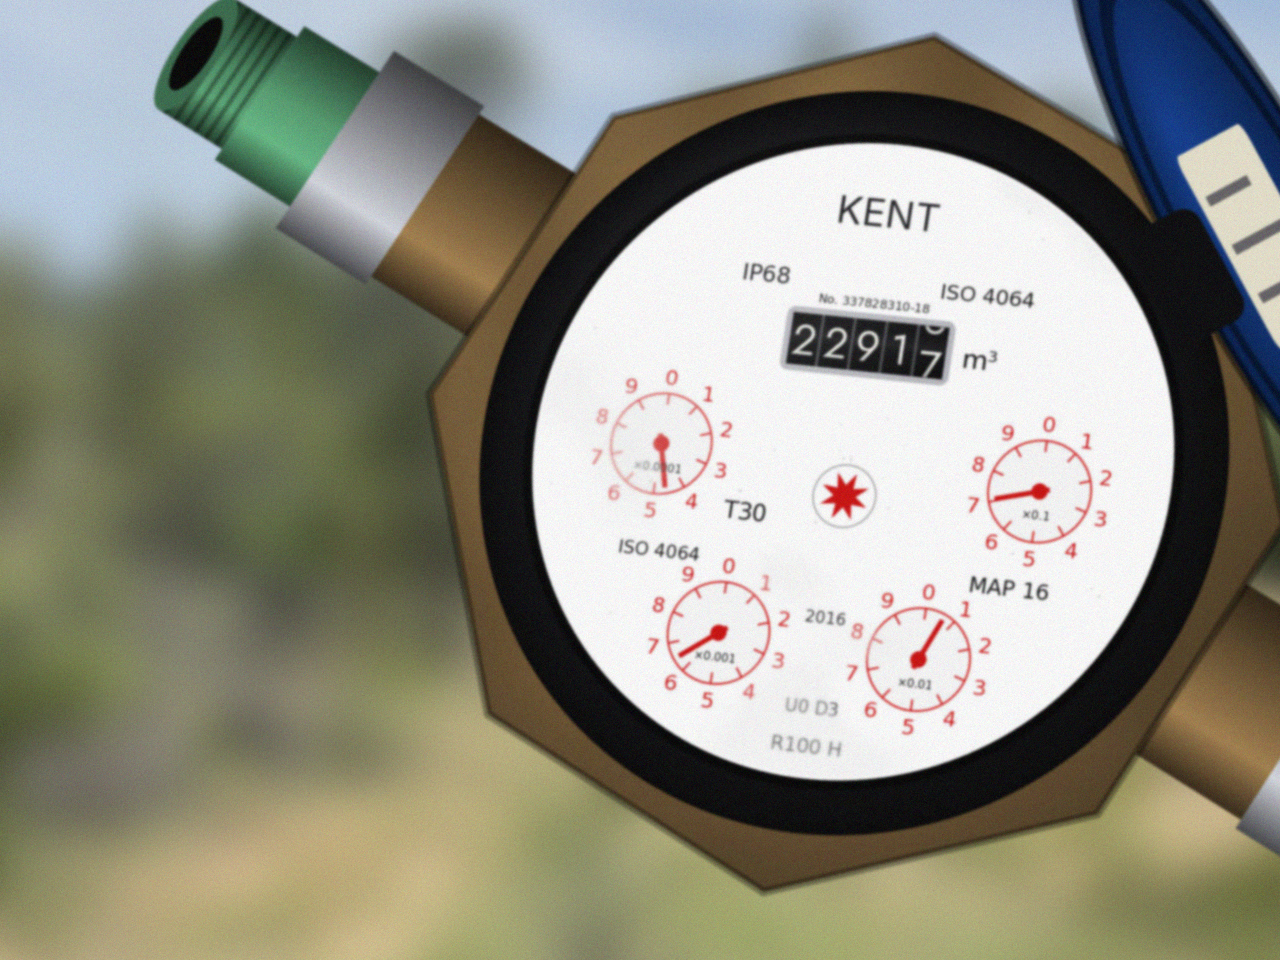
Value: 22916.7064,m³
